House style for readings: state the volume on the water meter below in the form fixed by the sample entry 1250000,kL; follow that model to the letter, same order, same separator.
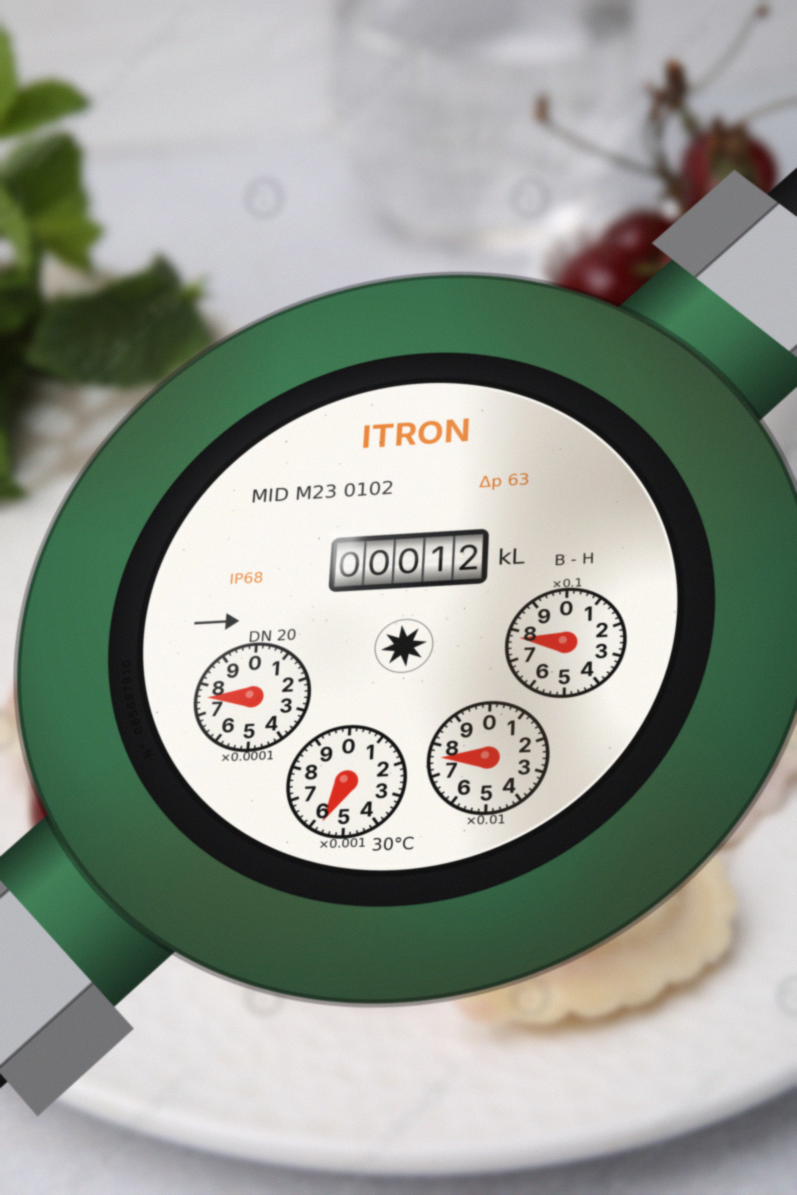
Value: 12.7757,kL
